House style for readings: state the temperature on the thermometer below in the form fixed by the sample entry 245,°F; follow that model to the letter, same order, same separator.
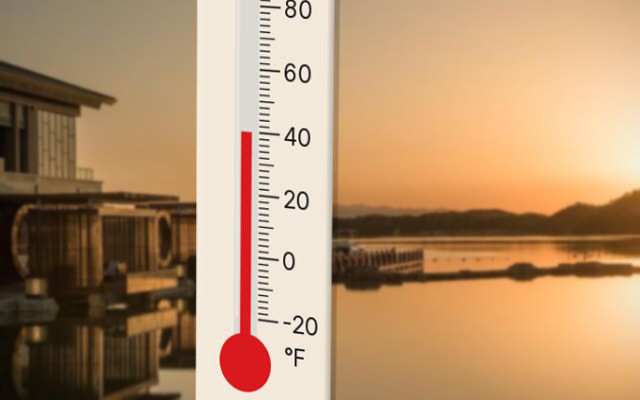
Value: 40,°F
